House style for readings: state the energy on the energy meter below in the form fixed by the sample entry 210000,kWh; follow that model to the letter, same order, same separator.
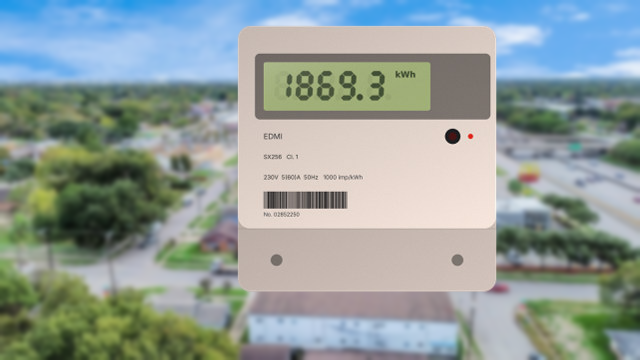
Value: 1869.3,kWh
